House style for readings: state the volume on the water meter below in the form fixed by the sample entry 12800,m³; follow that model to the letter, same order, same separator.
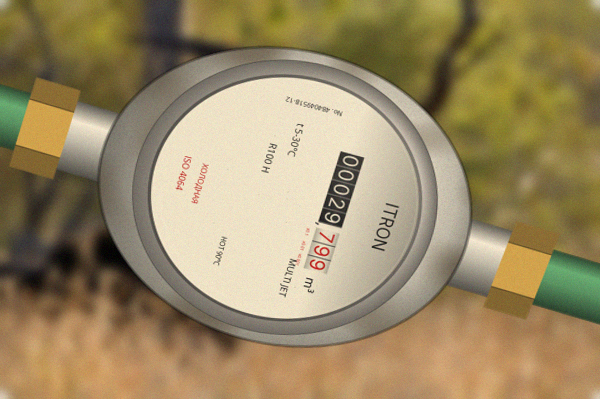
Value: 29.799,m³
